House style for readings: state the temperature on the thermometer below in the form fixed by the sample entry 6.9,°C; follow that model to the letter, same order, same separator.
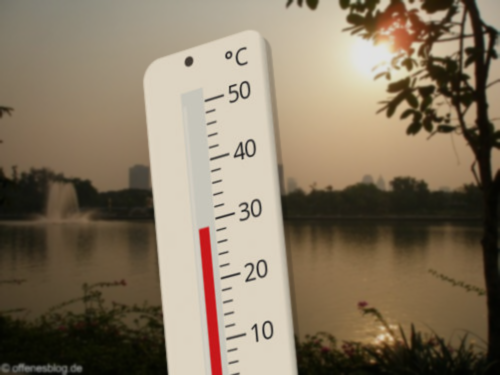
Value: 29,°C
